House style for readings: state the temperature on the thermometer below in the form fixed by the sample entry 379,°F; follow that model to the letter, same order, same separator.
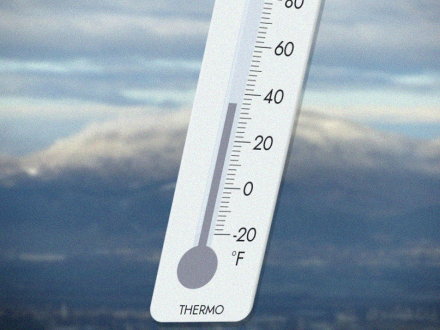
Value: 36,°F
